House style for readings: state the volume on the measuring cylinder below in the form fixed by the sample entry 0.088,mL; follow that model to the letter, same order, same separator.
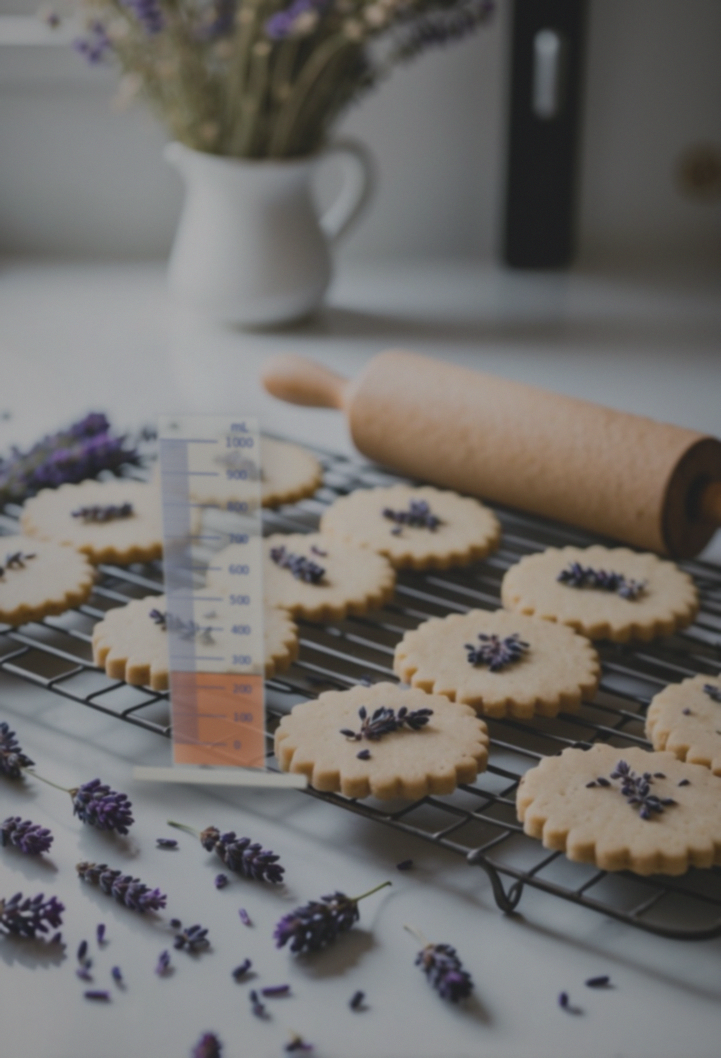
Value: 250,mL
